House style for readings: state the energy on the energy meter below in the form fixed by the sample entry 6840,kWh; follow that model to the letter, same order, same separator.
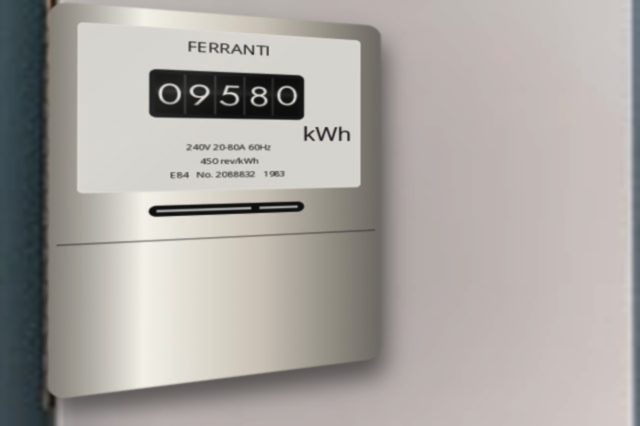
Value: 9580,kWh
